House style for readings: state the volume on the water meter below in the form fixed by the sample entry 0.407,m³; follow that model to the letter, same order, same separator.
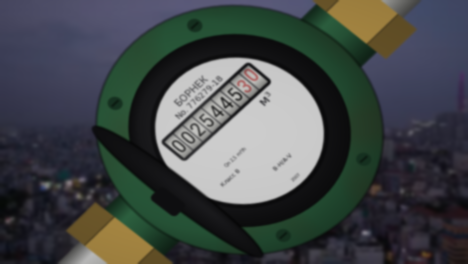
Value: 25445.30,m³
